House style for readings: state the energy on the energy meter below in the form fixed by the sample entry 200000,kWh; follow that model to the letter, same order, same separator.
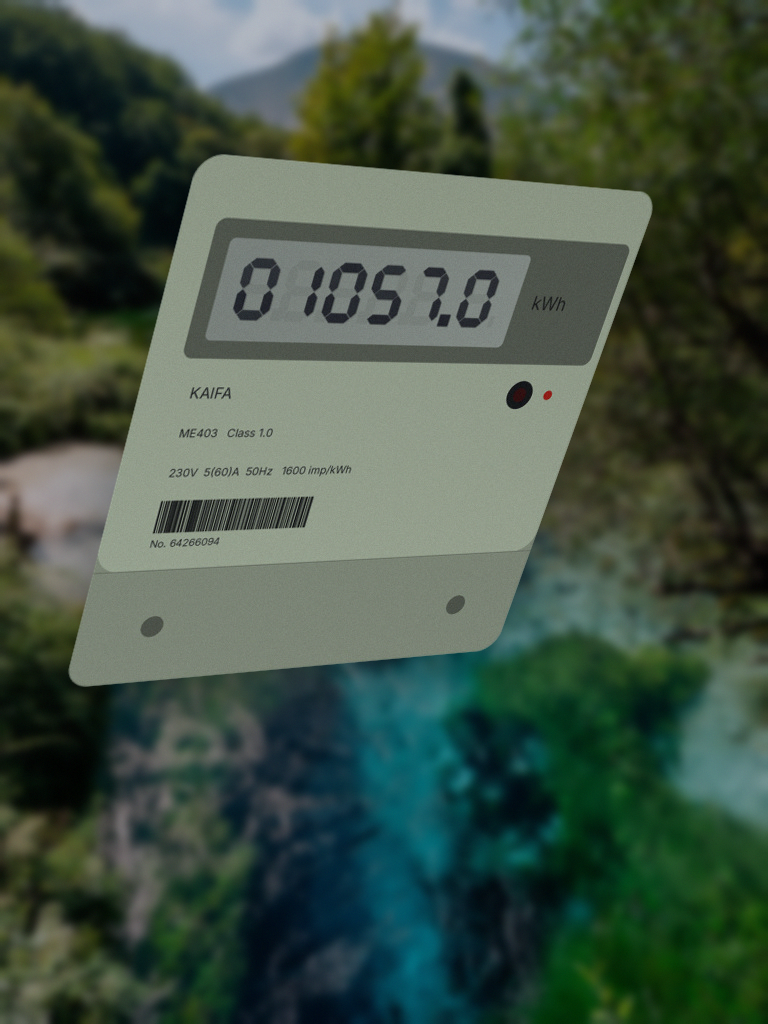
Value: 1057.0,kWh
